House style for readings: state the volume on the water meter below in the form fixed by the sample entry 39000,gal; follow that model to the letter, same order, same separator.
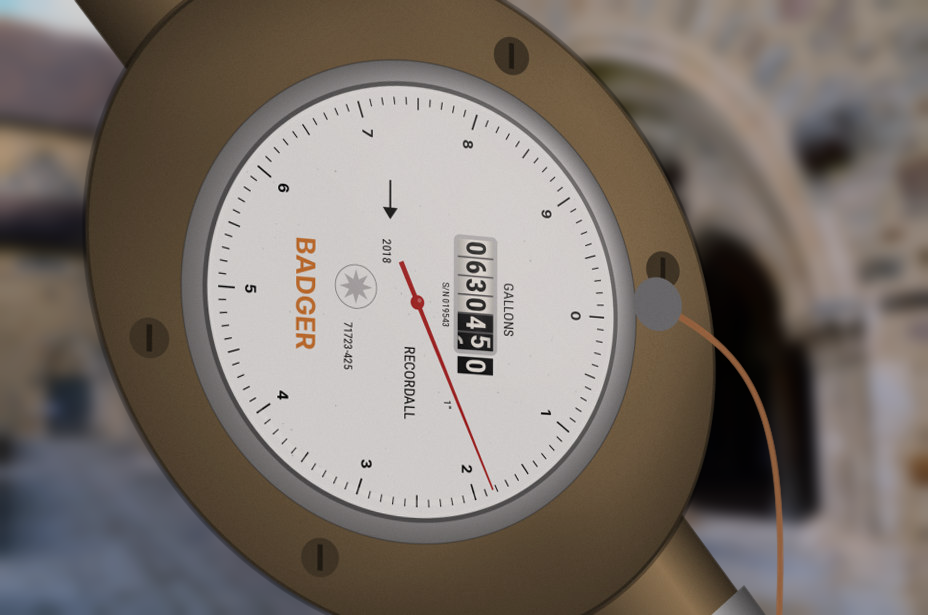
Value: 630451.8,gal
